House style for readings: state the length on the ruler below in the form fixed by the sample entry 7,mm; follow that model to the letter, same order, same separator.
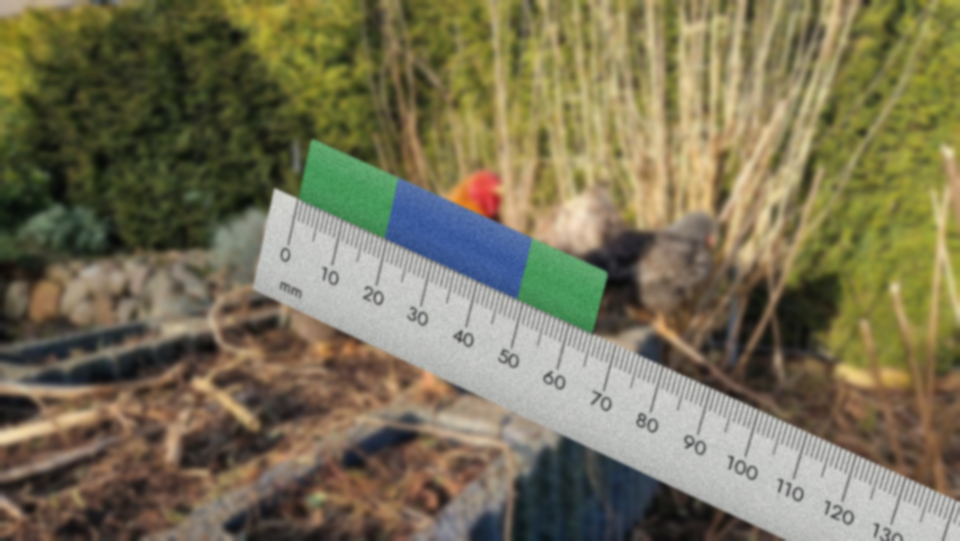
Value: 65,mm
